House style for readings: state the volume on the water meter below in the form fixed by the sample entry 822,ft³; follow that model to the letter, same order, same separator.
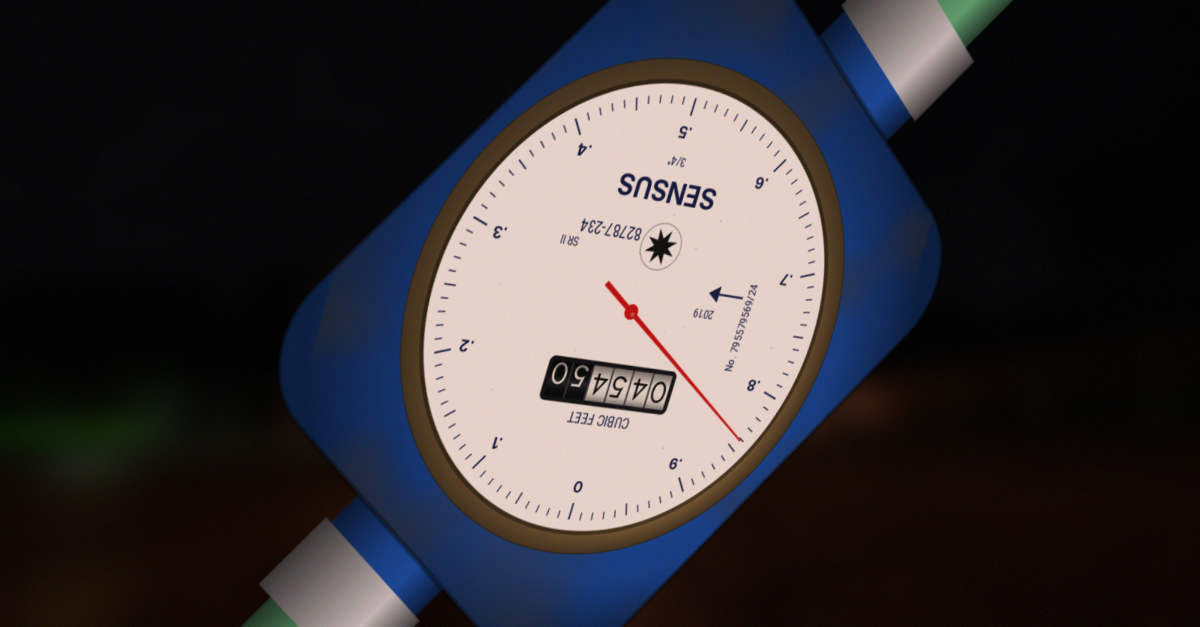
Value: 45449.84,ft³
